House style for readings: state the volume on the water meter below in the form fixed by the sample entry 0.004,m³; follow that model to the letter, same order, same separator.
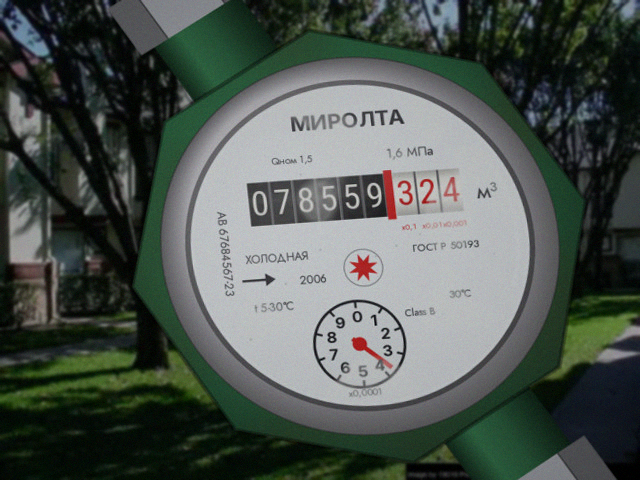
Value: 78559.3243,m³
